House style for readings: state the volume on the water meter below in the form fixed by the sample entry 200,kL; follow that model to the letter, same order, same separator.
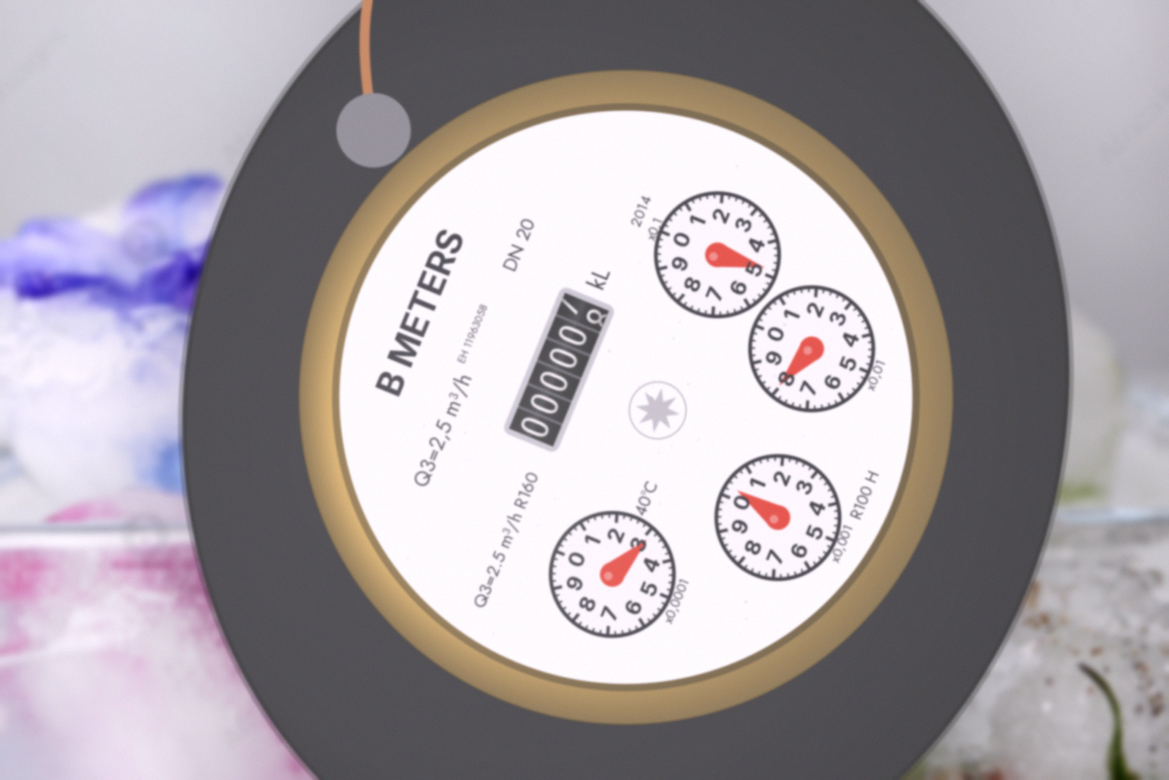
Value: 7.4803,kL
